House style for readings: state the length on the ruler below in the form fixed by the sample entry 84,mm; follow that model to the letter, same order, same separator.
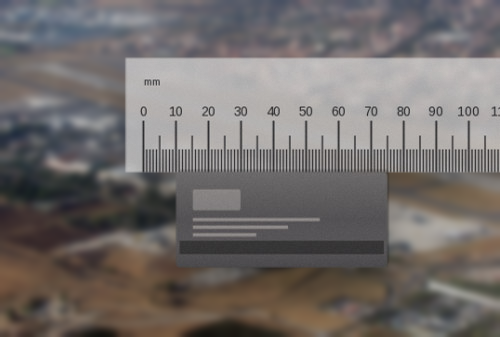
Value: 65,mm
